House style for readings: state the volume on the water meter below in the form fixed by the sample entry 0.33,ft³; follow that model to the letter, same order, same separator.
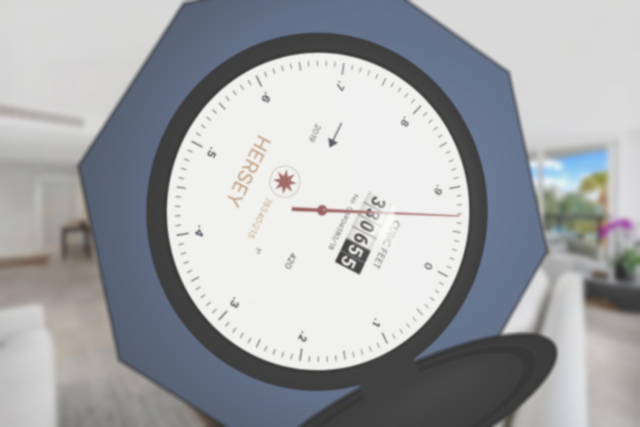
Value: 330654.93,ft³
